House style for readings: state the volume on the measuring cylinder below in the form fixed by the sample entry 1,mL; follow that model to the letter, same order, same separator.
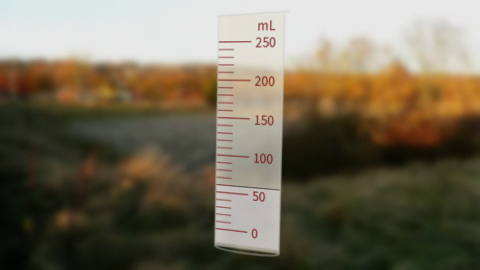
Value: 60,mL
